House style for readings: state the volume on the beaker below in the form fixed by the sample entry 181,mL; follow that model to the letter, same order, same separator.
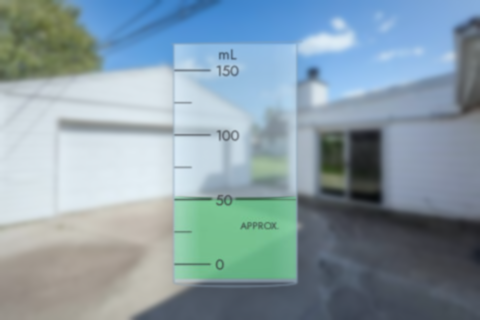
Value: 50,mL
